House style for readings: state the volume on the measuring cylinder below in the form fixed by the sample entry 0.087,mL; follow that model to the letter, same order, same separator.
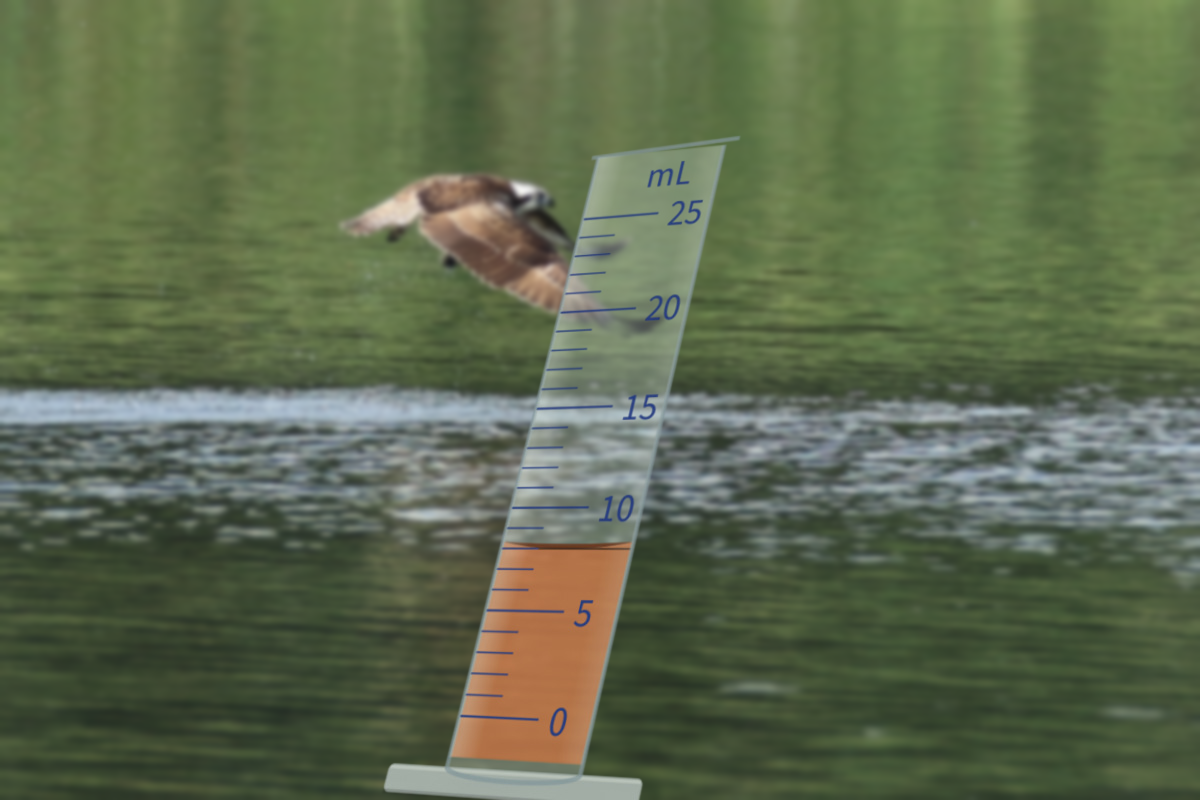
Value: 8,mL
